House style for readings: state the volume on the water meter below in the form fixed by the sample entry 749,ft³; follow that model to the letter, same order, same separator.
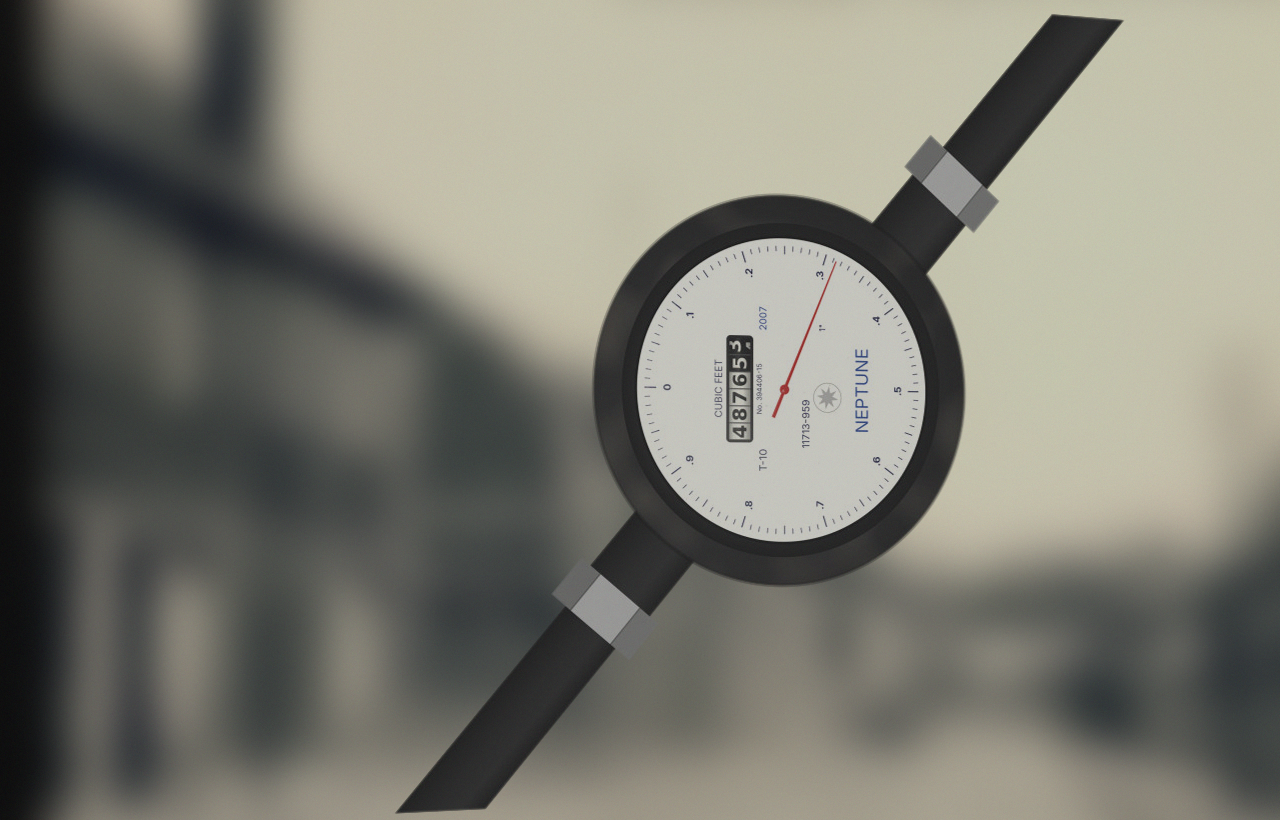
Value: 487653.31,ft³
